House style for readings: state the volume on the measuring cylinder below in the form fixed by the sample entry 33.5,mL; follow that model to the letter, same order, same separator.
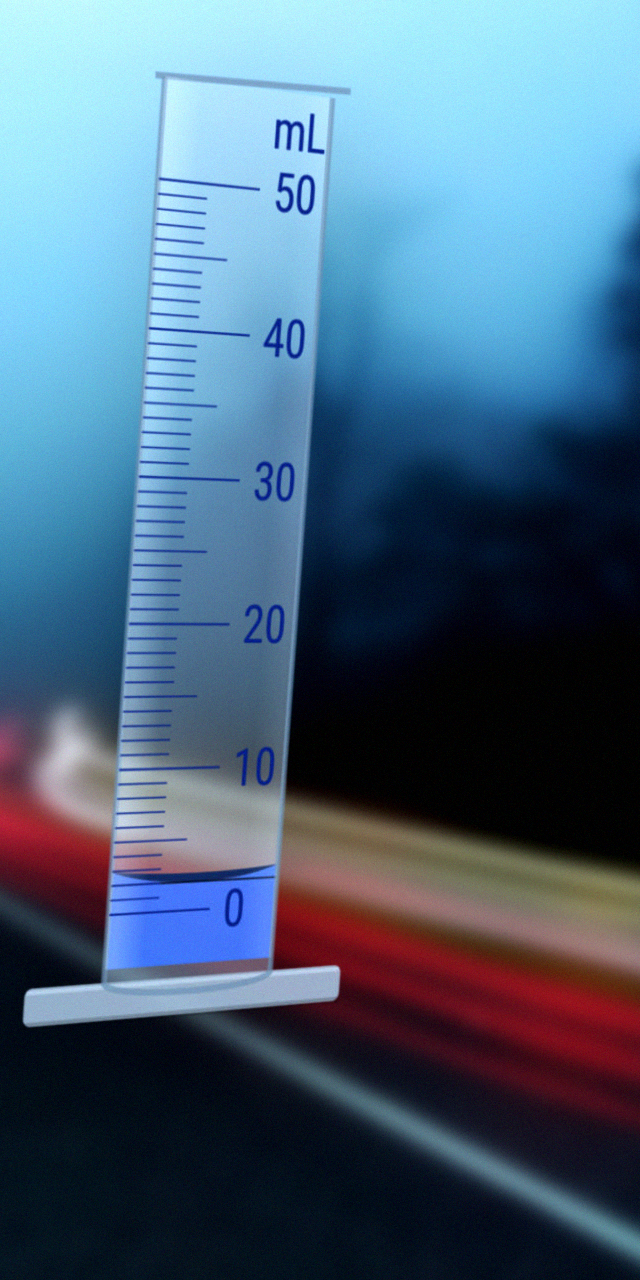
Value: 2,mL
